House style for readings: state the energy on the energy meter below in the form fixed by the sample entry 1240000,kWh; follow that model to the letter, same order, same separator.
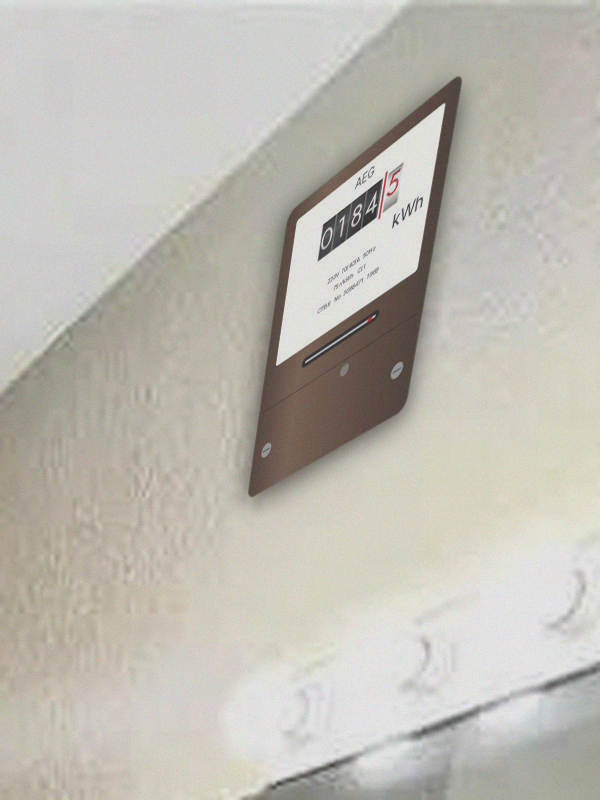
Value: 184.5,kWh
